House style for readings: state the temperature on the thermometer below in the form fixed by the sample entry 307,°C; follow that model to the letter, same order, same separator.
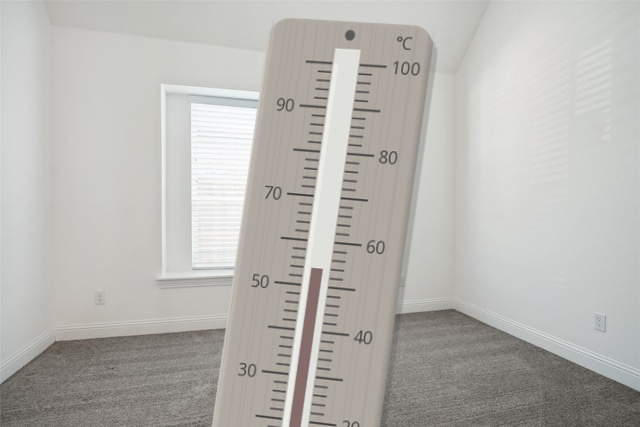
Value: 54,°C
